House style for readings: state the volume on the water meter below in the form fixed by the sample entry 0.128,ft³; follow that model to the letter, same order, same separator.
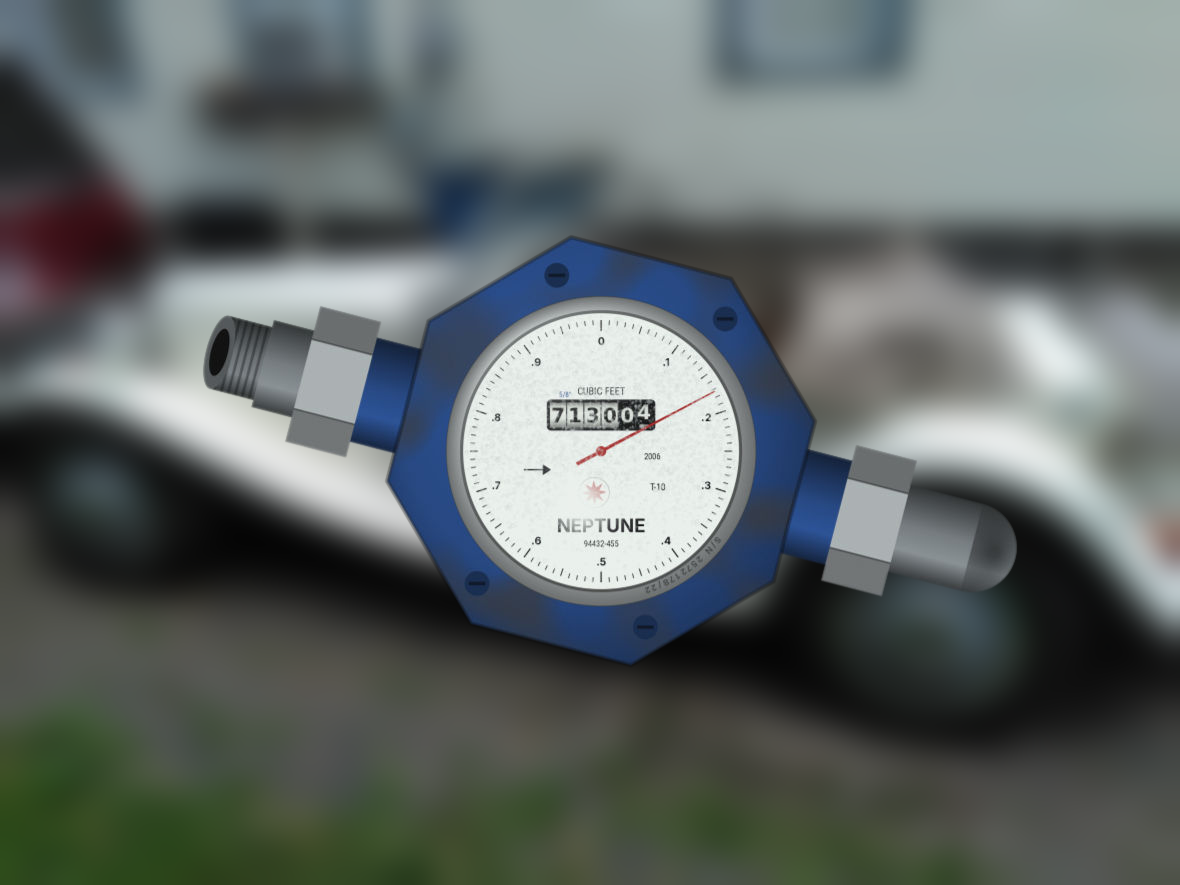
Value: 713004.17,ft³
